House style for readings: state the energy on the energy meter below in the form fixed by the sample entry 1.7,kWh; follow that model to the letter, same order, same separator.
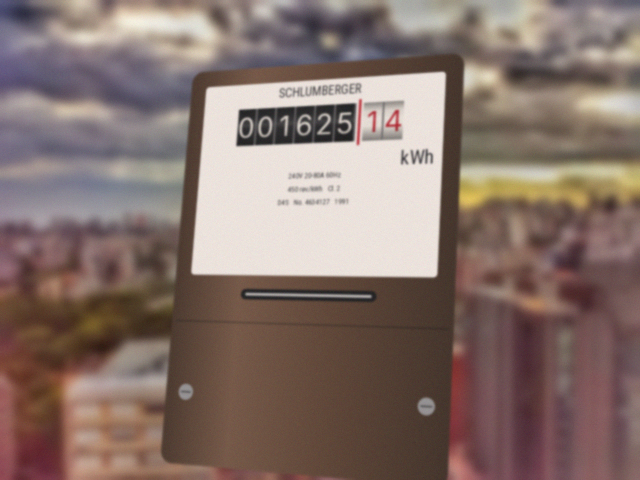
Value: 1625.14,kWh
